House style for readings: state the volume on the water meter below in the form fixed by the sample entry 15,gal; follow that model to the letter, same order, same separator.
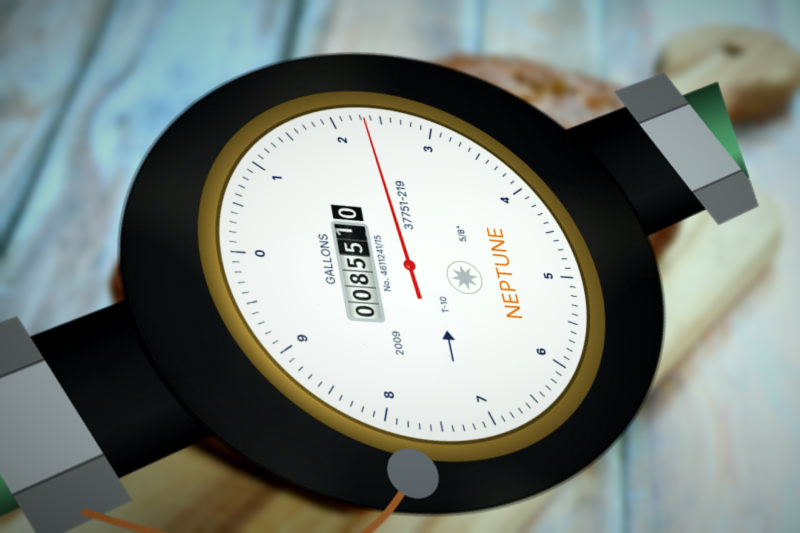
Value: 85512.3,gal
